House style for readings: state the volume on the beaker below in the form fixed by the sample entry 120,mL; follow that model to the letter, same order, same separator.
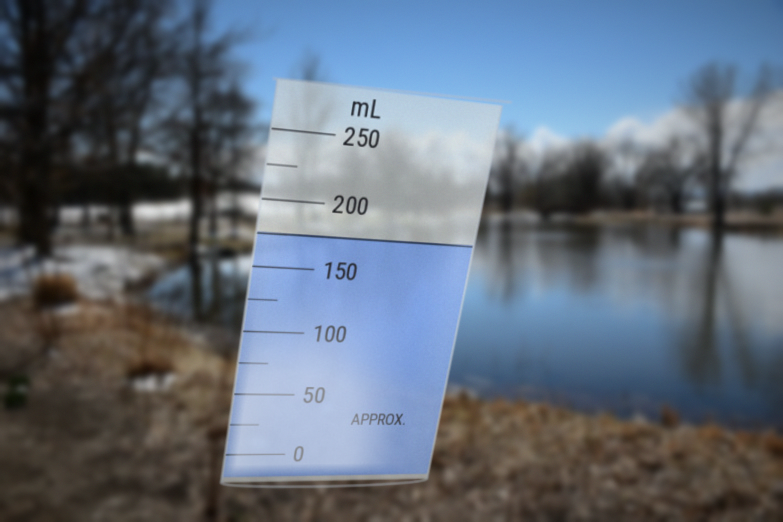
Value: 175,mL
